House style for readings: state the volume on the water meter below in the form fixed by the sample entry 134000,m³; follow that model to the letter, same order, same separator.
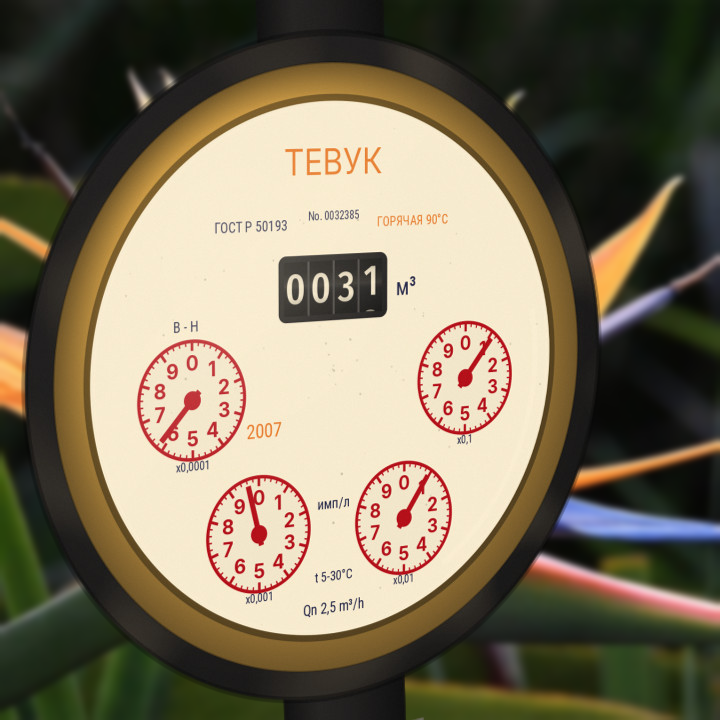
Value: 31.1096,m³
